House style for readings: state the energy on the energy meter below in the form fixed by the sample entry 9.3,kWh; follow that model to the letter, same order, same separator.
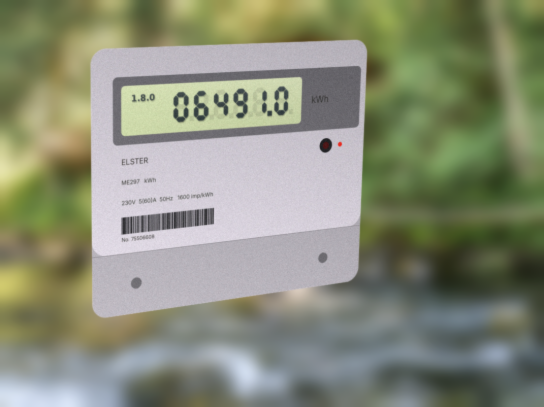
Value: 6491.0,kWh
